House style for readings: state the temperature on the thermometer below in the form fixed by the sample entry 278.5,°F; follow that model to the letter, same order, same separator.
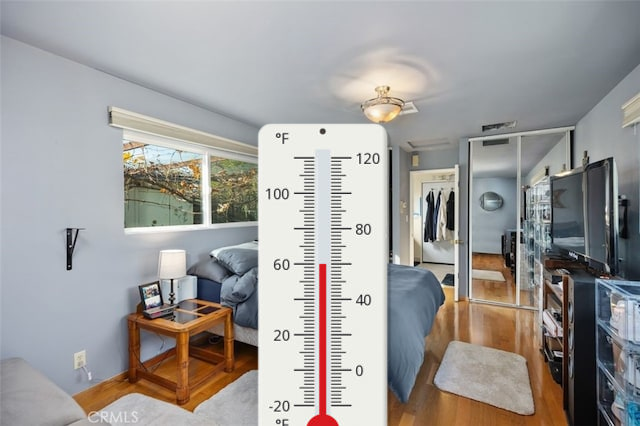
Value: 60,°F
